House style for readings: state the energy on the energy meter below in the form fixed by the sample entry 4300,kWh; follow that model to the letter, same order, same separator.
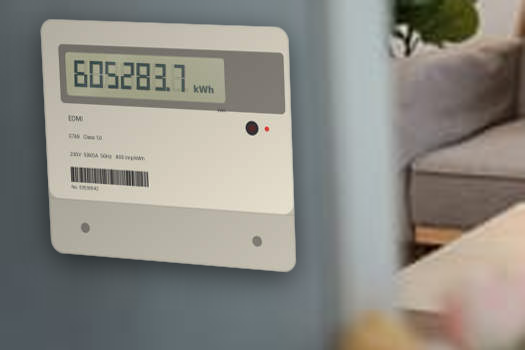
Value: 605283.7,kWh
